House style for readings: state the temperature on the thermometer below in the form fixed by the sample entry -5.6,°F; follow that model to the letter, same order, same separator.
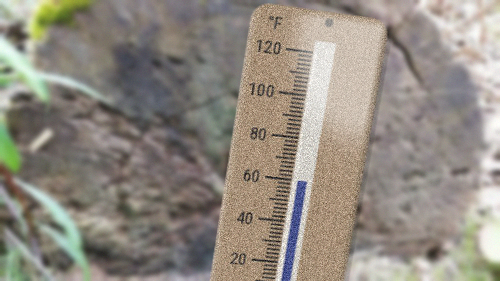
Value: 60,°F
